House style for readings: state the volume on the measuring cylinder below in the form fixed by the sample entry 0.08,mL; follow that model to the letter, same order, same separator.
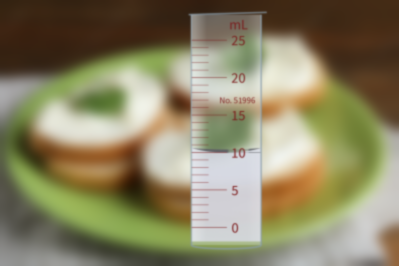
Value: 10,mL
